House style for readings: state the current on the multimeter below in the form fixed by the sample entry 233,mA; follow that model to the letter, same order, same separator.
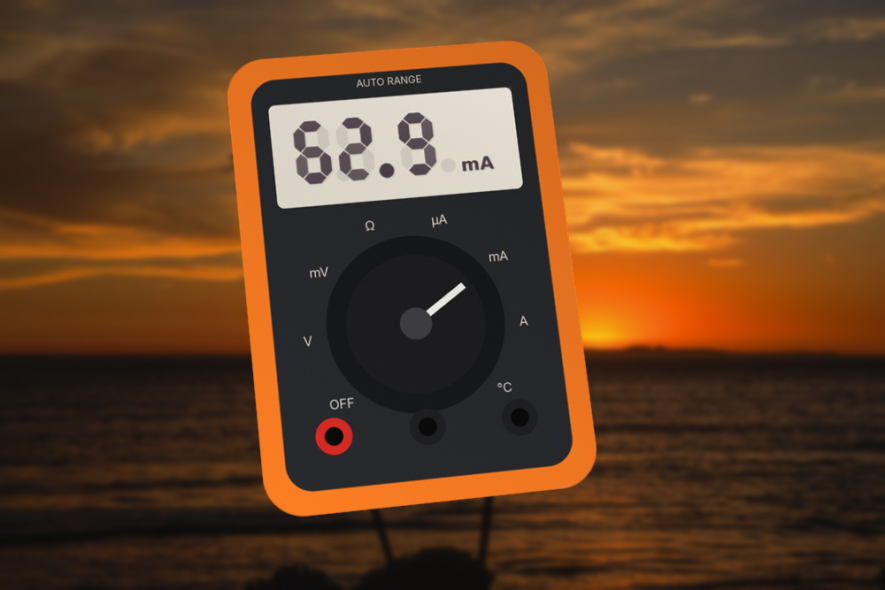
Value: 62.9,mA
